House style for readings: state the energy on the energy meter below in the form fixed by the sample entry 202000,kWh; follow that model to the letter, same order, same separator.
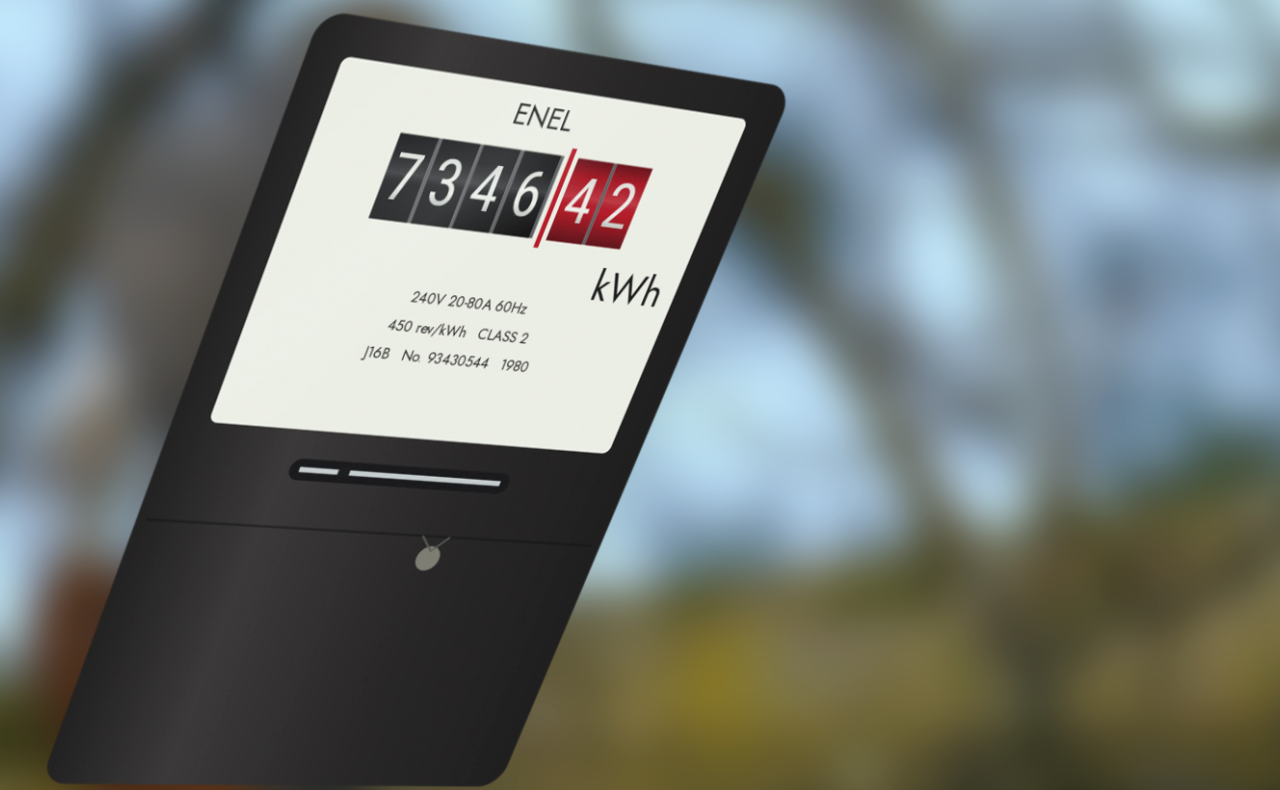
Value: 7346.42,kWh
